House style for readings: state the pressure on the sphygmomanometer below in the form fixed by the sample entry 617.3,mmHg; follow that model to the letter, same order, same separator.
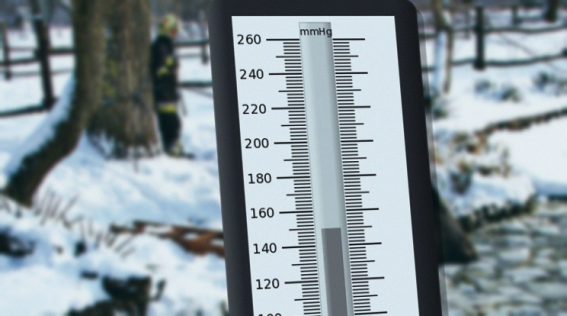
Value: 150,mmHg
